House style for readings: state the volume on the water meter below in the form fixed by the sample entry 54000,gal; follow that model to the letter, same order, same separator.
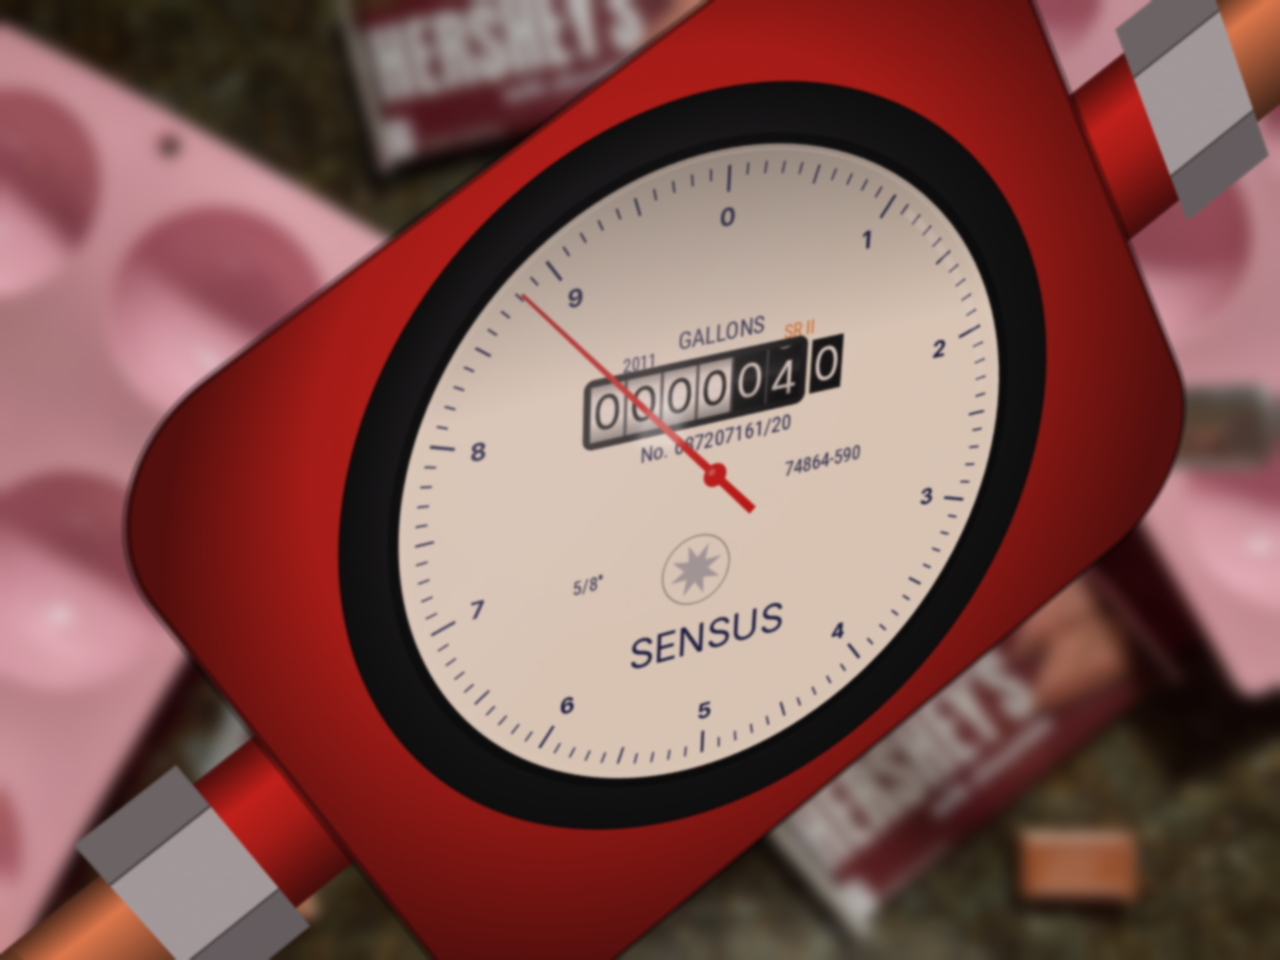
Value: 38.8,gal
